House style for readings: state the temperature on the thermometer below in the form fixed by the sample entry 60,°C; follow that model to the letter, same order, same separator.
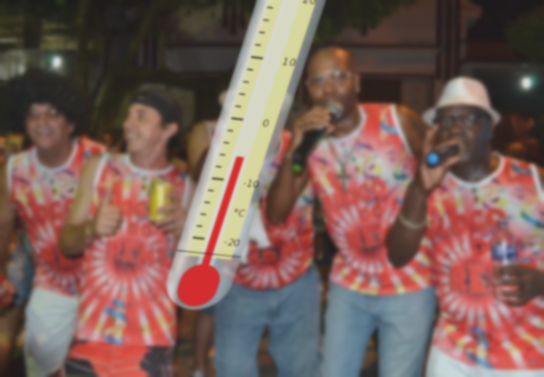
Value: -6,°C
